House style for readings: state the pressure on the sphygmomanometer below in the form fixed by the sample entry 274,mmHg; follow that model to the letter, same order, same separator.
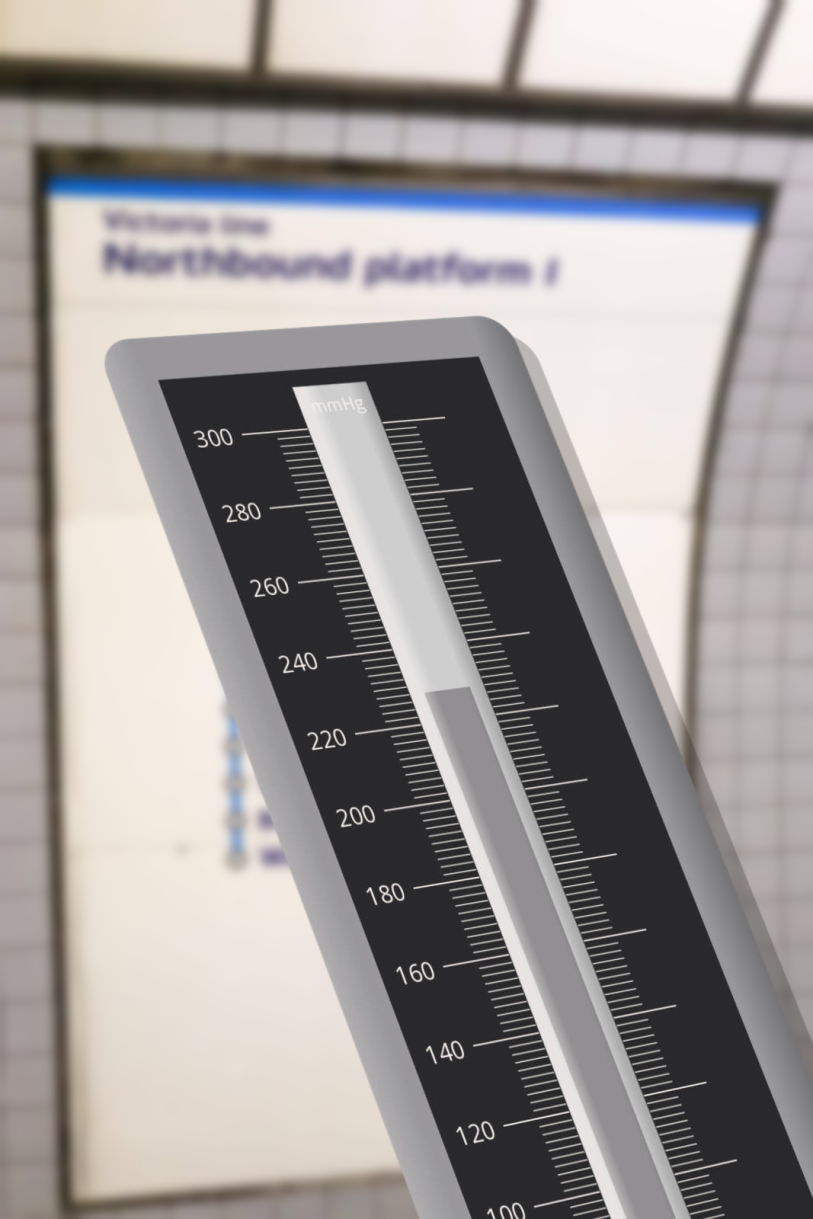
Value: 228,mmHg
